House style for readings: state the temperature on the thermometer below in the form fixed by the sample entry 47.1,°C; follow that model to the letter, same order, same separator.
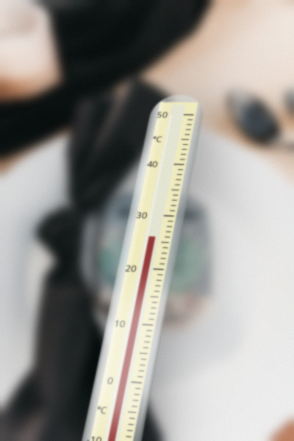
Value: 26,°C
